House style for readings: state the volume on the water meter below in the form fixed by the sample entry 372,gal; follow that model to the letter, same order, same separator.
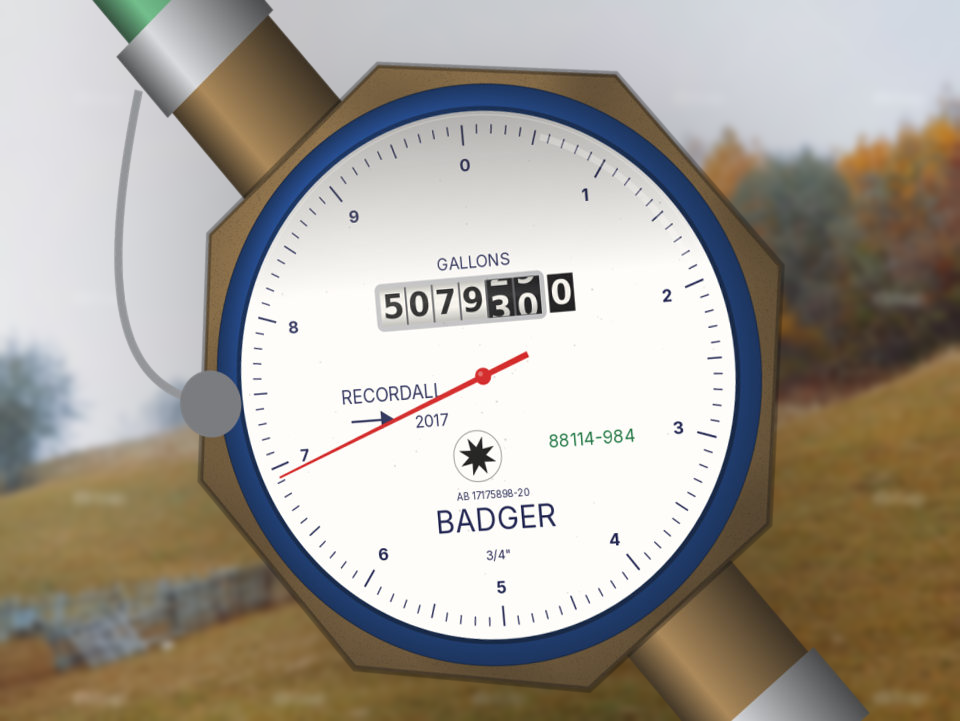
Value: 5079296.9,gal
